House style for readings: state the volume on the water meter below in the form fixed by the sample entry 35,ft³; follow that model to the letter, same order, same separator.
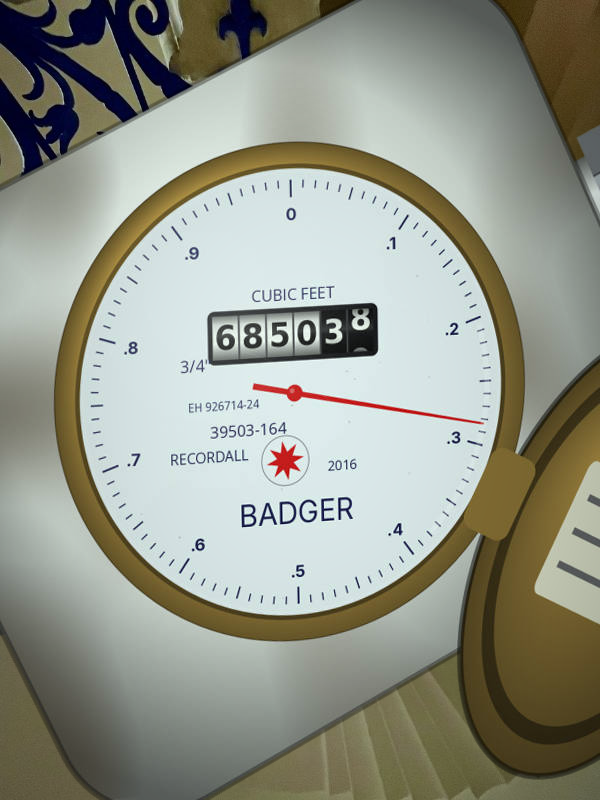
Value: 685038.28,ft³
